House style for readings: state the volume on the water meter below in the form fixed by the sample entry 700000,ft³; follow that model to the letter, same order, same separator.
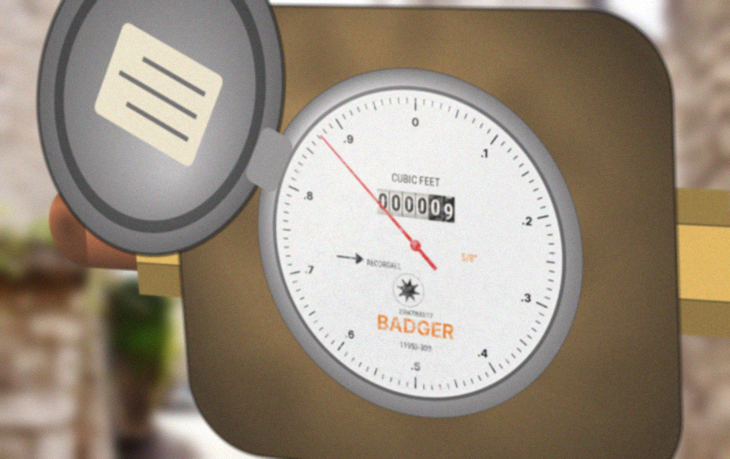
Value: 8.87,ft³
